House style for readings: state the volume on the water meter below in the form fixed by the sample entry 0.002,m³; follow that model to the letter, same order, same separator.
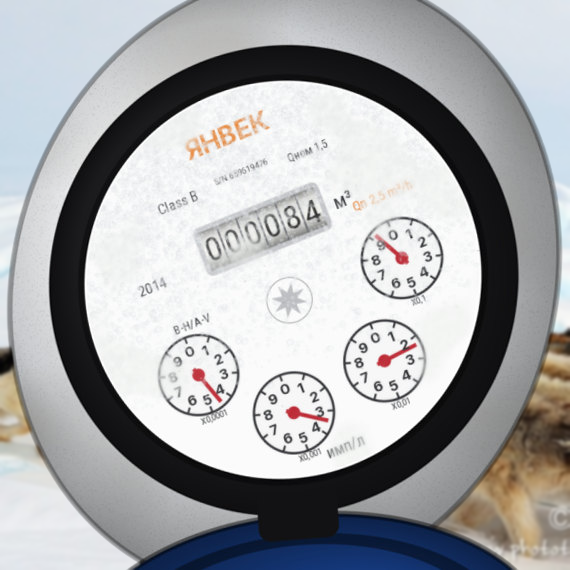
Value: 83.9234,m³
